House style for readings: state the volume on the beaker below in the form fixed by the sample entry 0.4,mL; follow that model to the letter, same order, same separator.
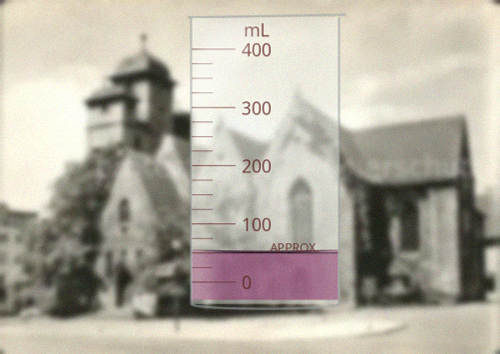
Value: 50,mL
